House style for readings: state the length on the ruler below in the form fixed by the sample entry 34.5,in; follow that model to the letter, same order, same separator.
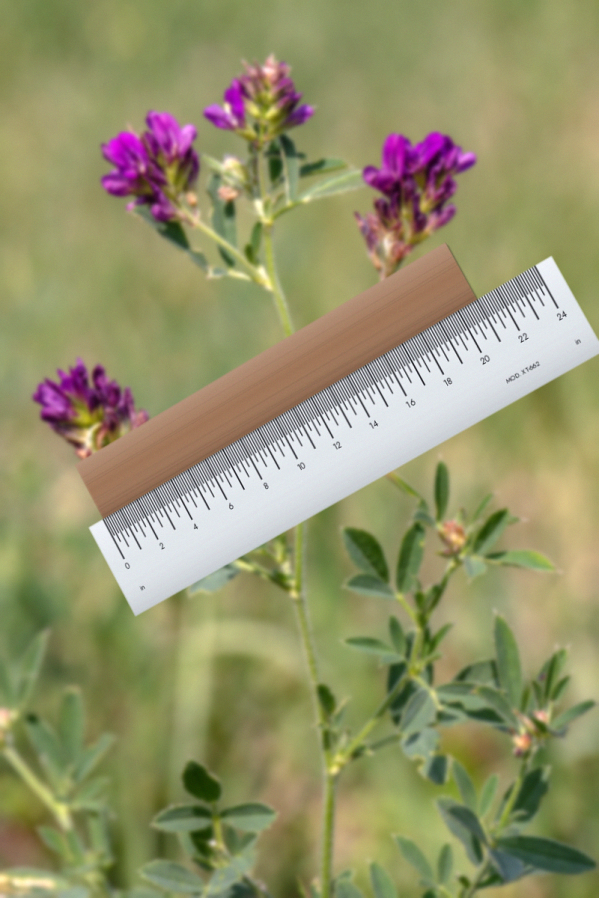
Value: 21,in
